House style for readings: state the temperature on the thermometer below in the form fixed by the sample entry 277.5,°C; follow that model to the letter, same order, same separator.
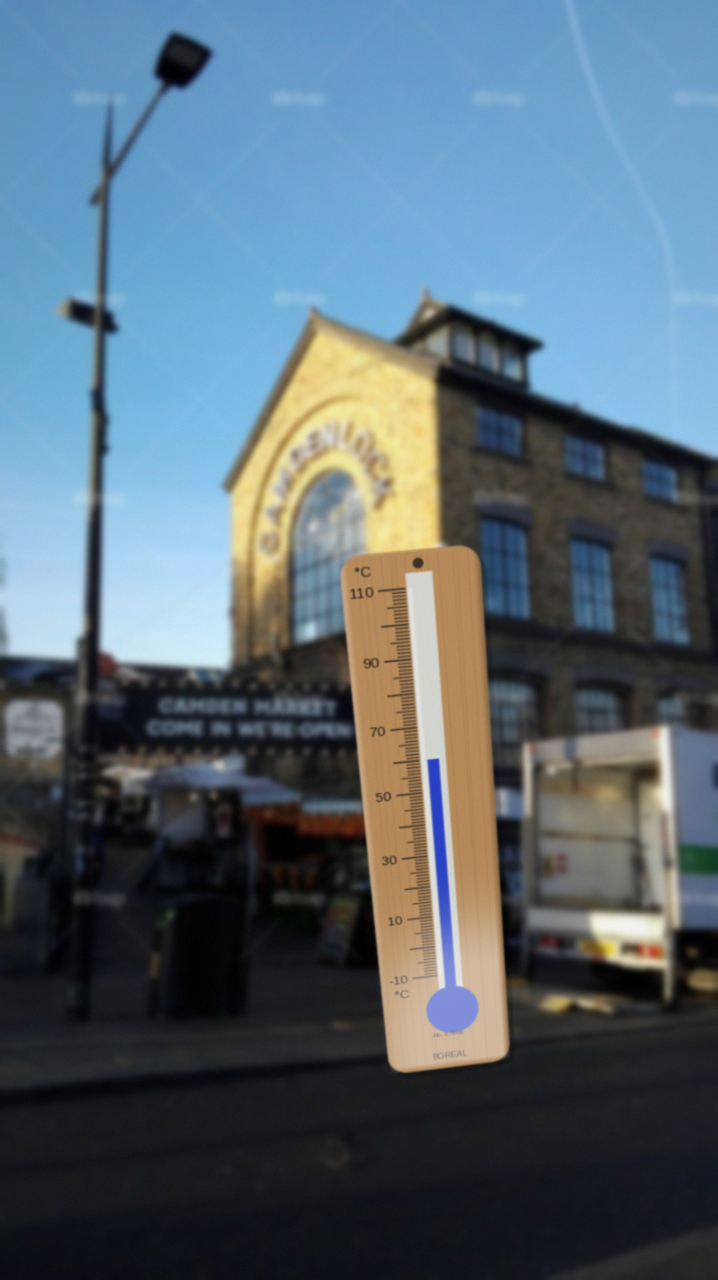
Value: 60,°C
